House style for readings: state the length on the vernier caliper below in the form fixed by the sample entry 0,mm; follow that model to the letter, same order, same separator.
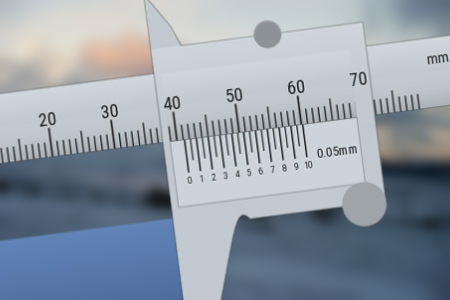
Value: 41.2,mm
